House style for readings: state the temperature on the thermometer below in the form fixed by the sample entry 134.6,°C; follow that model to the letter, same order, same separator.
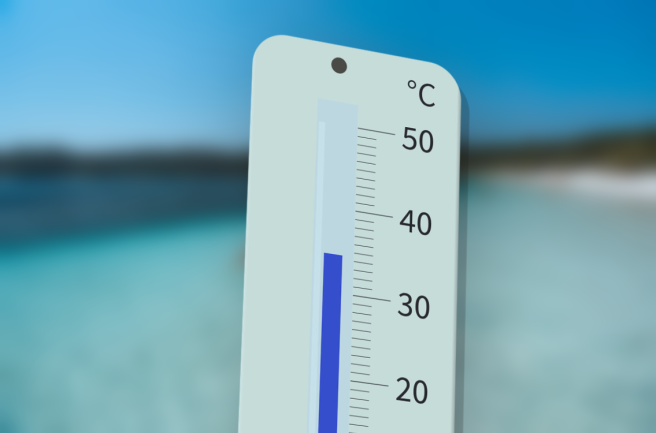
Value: 34.5,°C
